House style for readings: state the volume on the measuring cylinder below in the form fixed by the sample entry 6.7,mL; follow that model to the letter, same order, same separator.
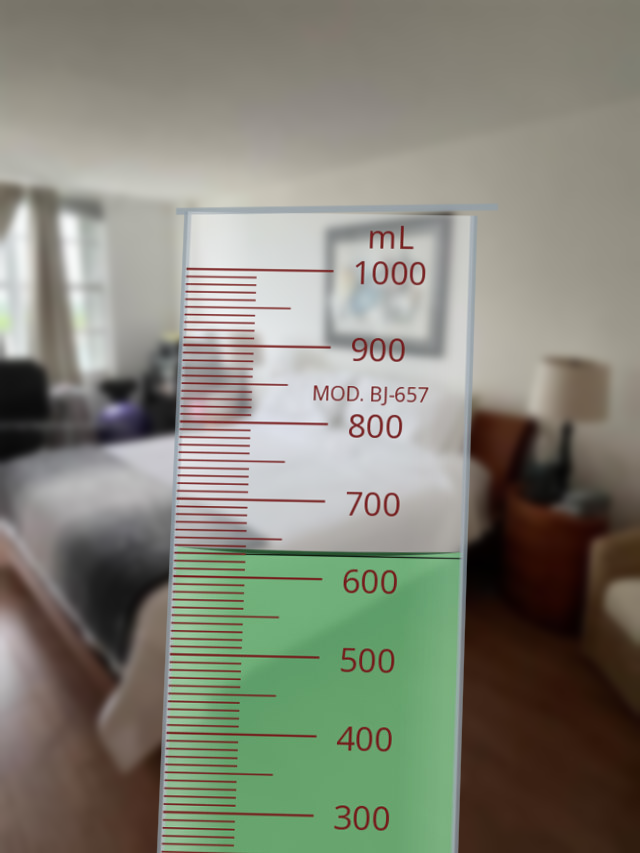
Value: 630,mL
